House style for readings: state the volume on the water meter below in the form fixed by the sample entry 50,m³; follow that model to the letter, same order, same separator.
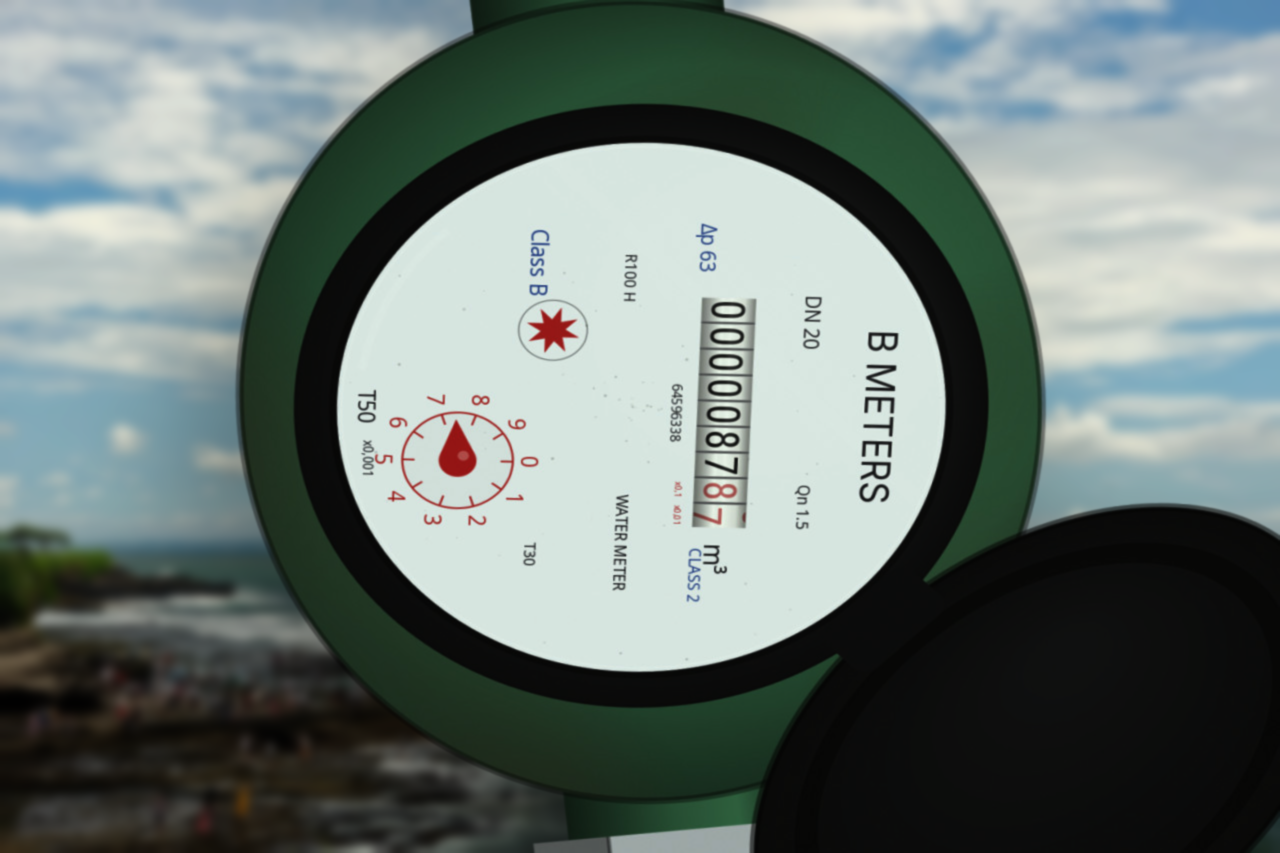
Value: 87.867,m³
